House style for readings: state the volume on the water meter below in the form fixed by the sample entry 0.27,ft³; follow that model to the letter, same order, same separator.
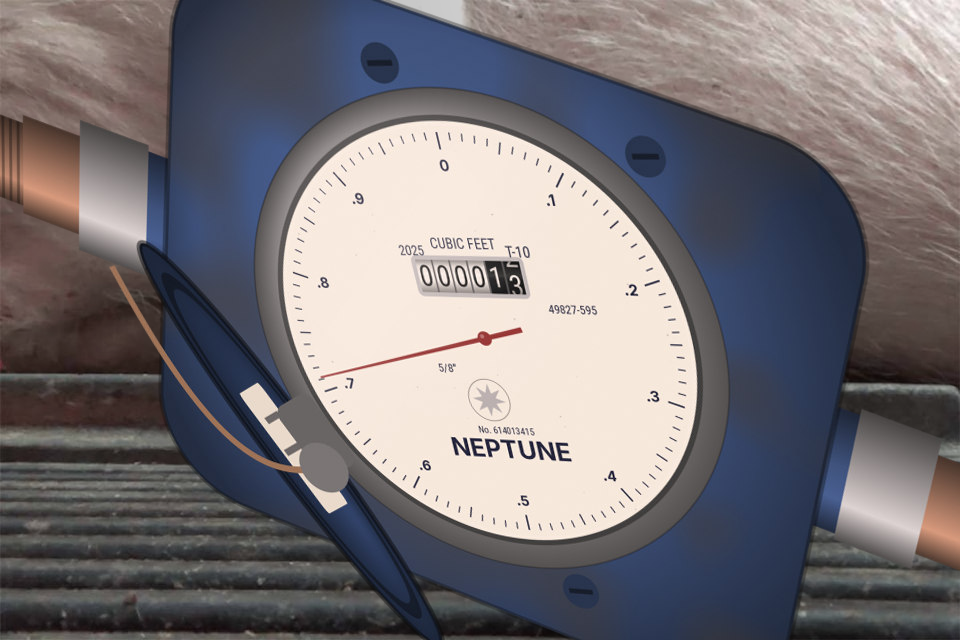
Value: 12.71,ft³
